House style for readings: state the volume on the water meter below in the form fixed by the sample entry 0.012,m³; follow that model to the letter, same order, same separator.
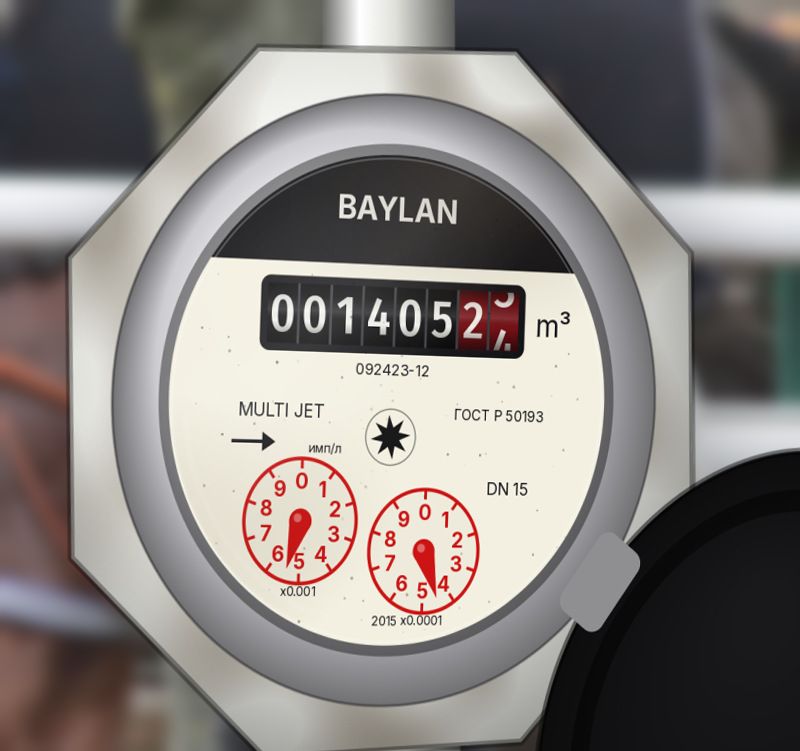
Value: 1405.2354,m³
